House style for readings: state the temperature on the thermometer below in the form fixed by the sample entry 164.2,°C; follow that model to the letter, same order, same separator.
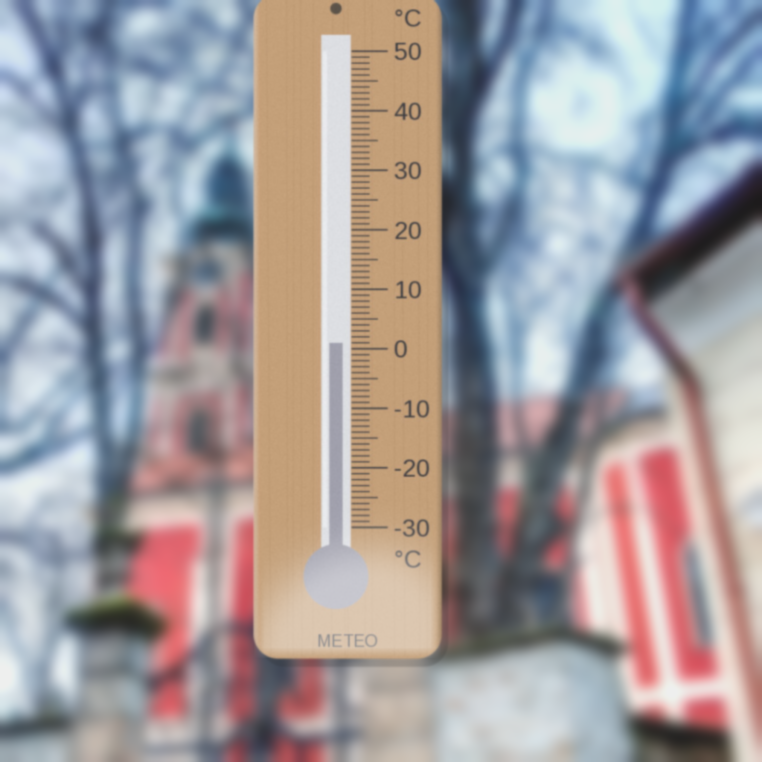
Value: 1,°C
